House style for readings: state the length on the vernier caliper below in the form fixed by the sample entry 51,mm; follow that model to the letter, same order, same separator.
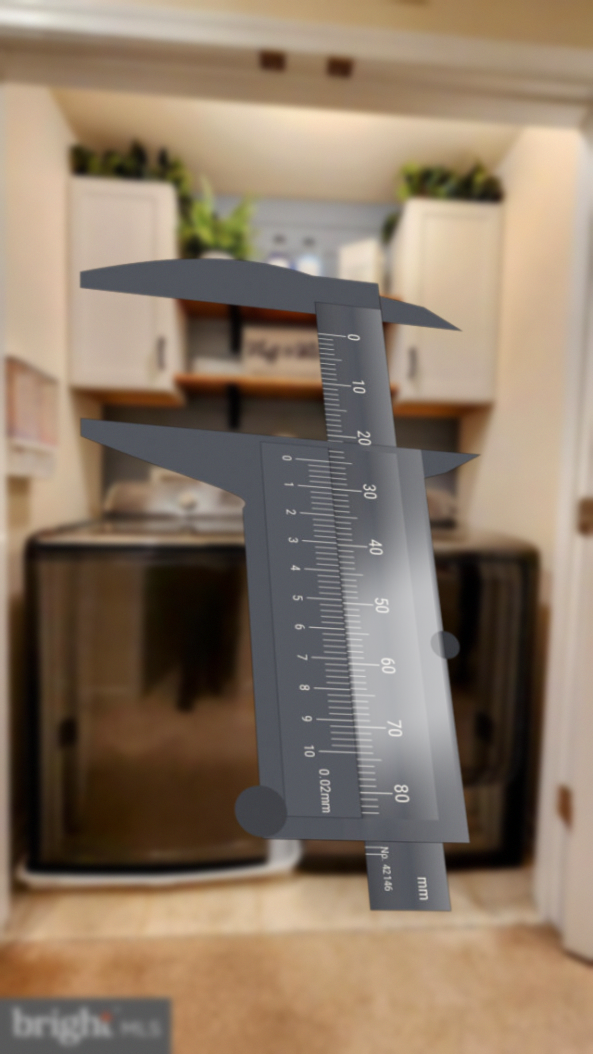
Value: 25.0,mm
